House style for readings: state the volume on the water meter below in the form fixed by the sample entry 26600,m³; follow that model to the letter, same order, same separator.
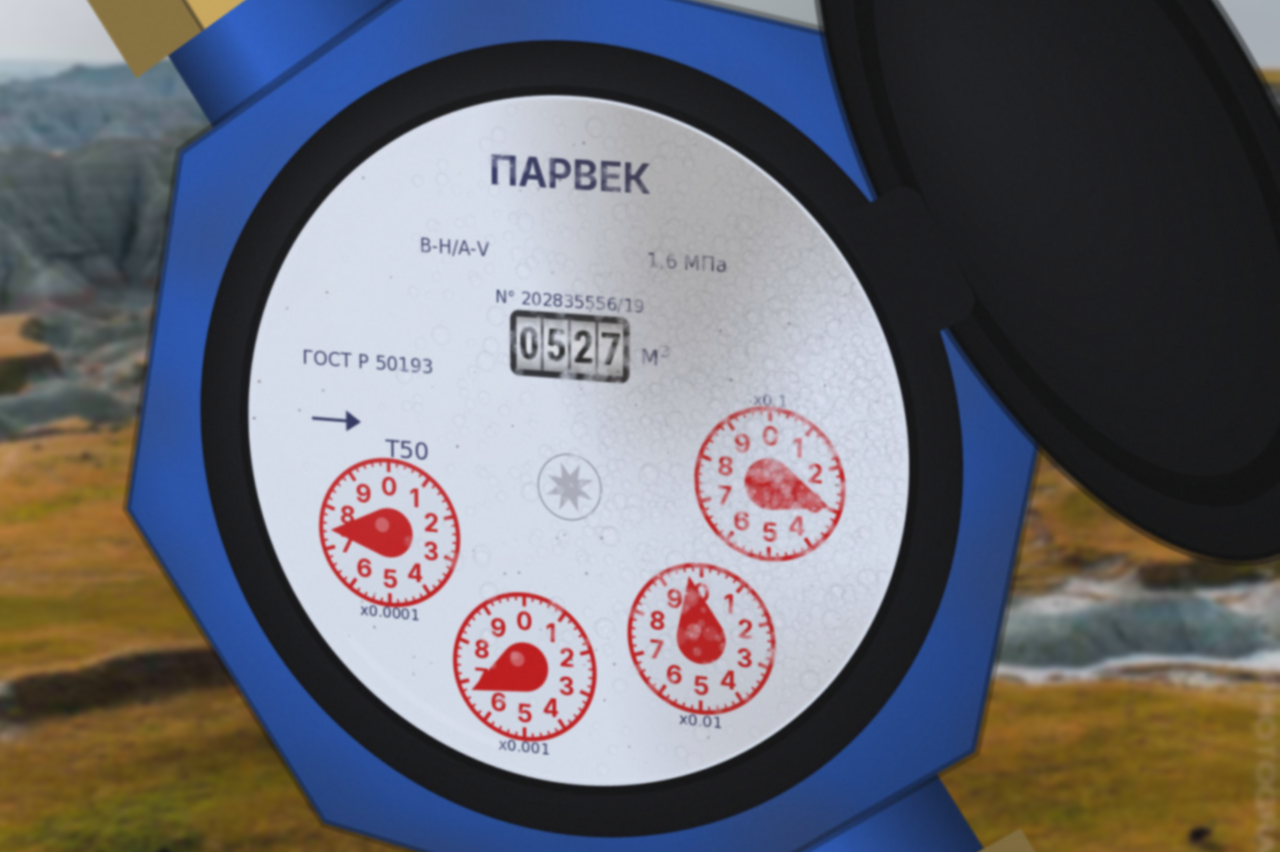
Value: 527.2967,m³
